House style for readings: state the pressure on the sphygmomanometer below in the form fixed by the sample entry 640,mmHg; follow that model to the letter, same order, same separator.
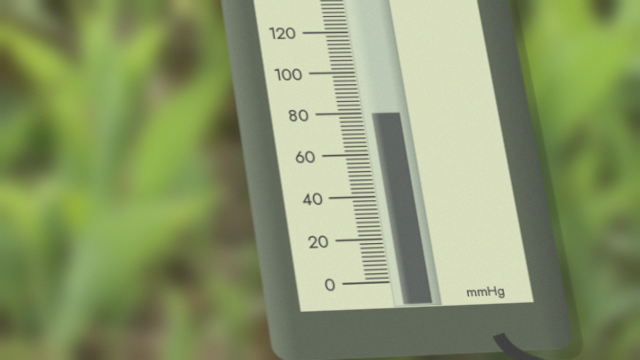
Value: 80,mmHg
